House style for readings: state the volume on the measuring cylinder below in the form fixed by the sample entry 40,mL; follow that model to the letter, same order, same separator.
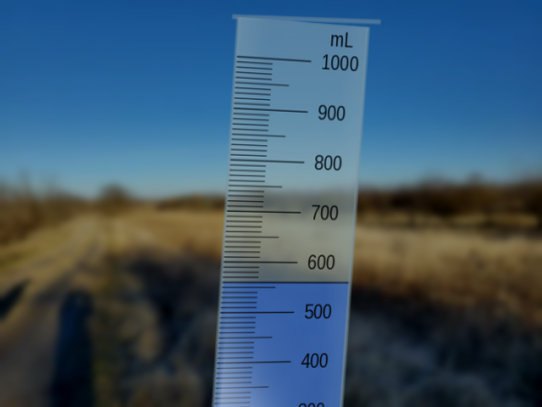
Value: 560,mL
